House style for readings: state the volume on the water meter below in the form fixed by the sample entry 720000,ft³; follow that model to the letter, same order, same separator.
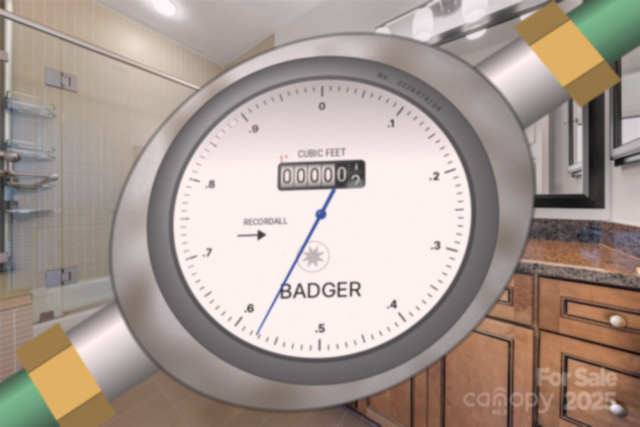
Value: 1.57,ft³
